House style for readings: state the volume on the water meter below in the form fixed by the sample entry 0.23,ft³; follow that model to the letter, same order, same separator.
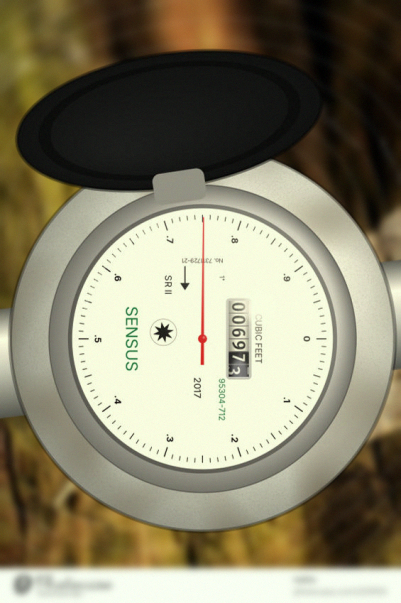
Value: 6972.75,ft³
